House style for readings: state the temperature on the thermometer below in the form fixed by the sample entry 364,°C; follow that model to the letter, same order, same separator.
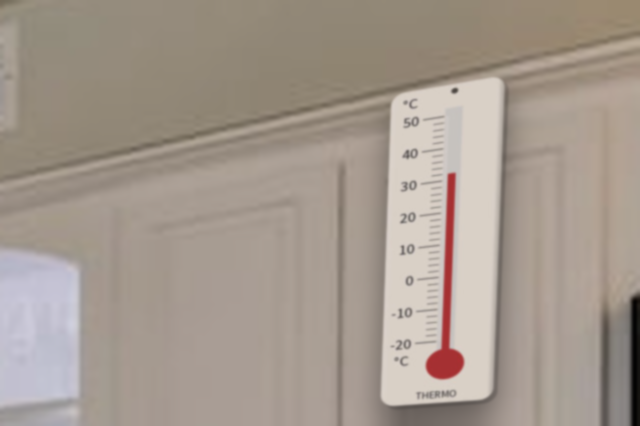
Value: 32,°C
